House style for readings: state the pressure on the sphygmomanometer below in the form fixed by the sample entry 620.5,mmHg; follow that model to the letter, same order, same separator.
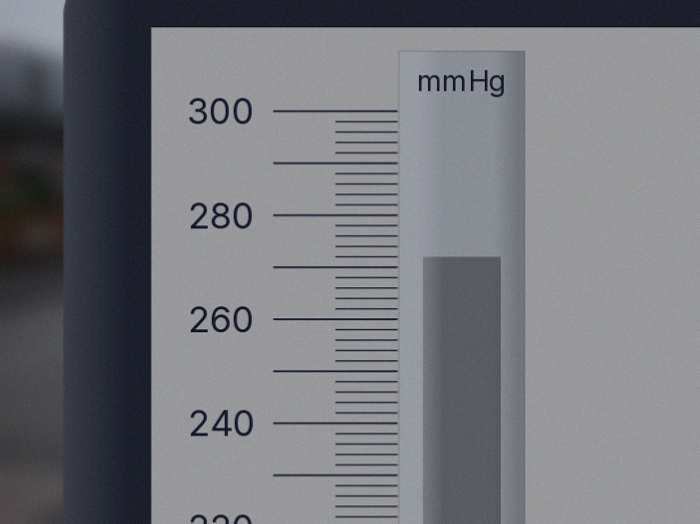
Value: 272,mmHg
